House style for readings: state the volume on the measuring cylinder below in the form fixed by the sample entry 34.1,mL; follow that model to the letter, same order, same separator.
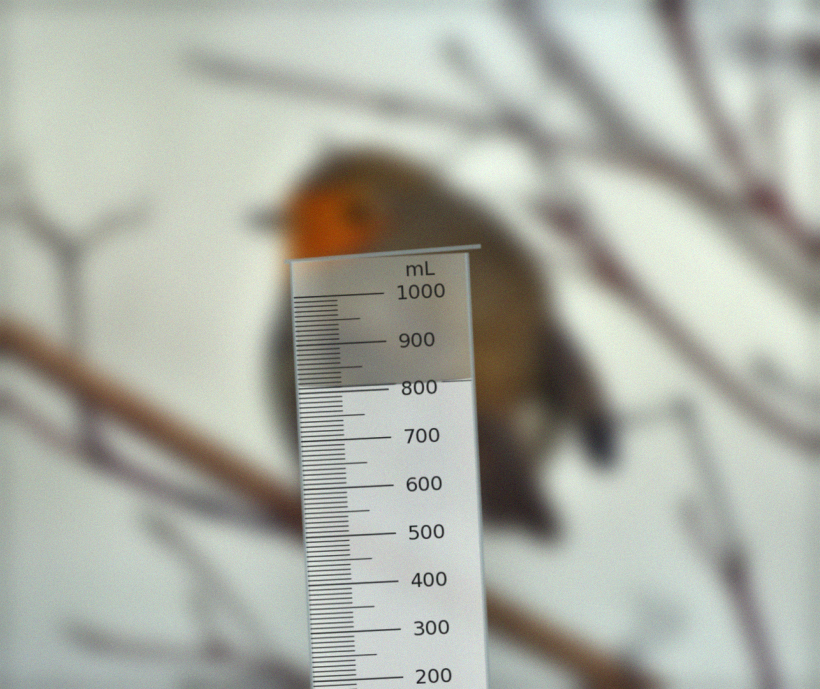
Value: 810,mL
